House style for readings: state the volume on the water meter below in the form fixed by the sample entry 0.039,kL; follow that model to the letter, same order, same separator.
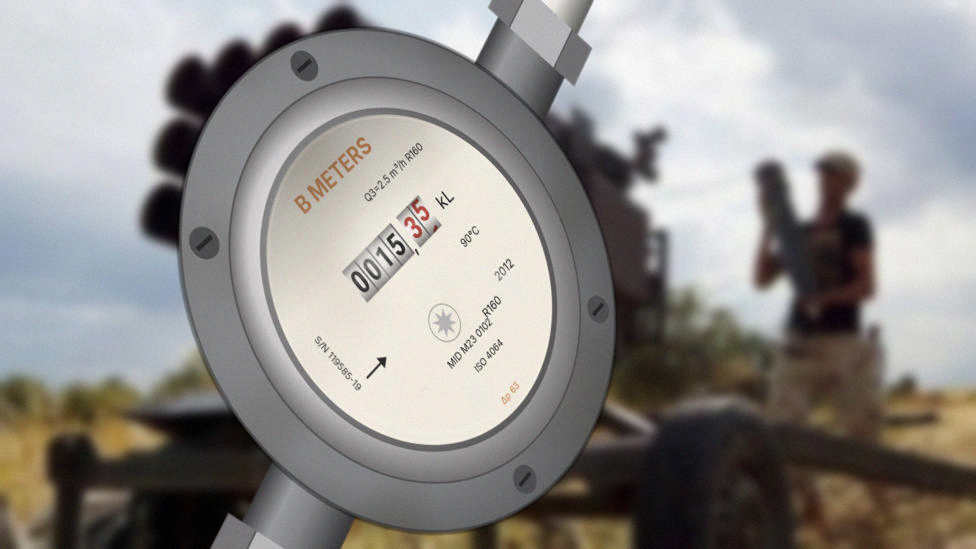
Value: 15.35,kL
